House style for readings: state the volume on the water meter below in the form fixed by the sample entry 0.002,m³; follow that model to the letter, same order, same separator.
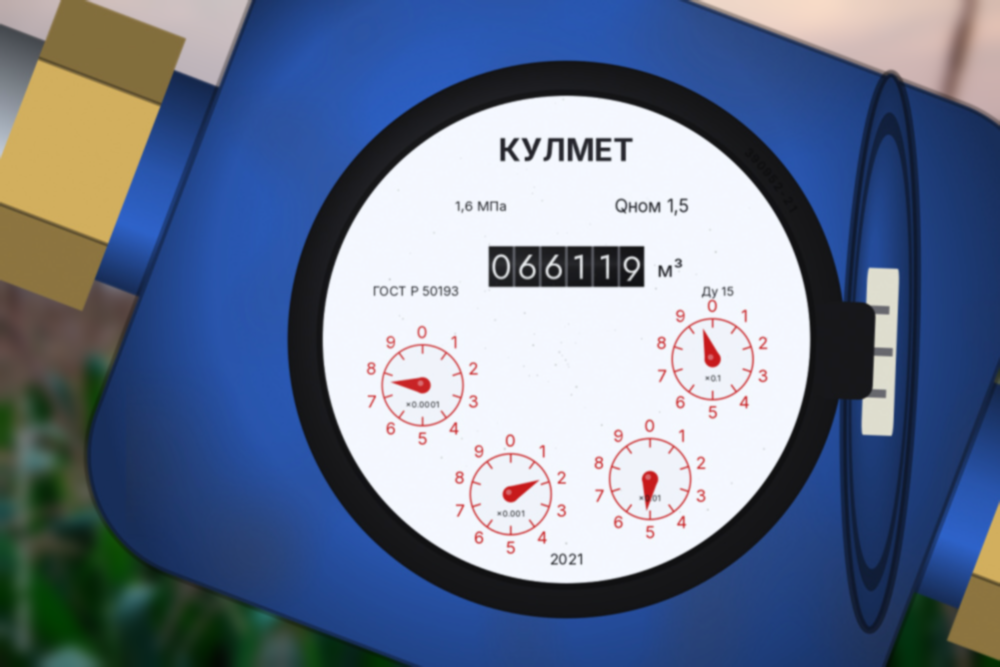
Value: 66118.9517,m³
